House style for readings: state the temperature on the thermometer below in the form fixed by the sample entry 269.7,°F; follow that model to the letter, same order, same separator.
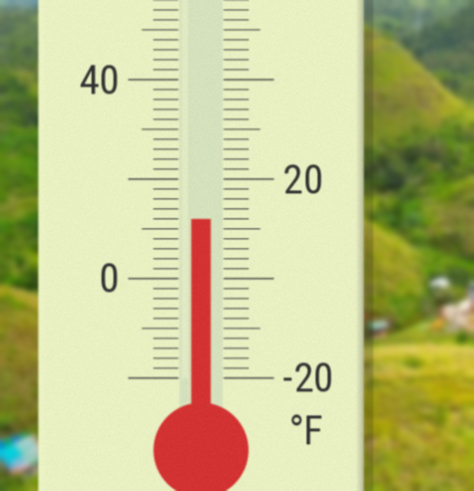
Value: 12,°F
